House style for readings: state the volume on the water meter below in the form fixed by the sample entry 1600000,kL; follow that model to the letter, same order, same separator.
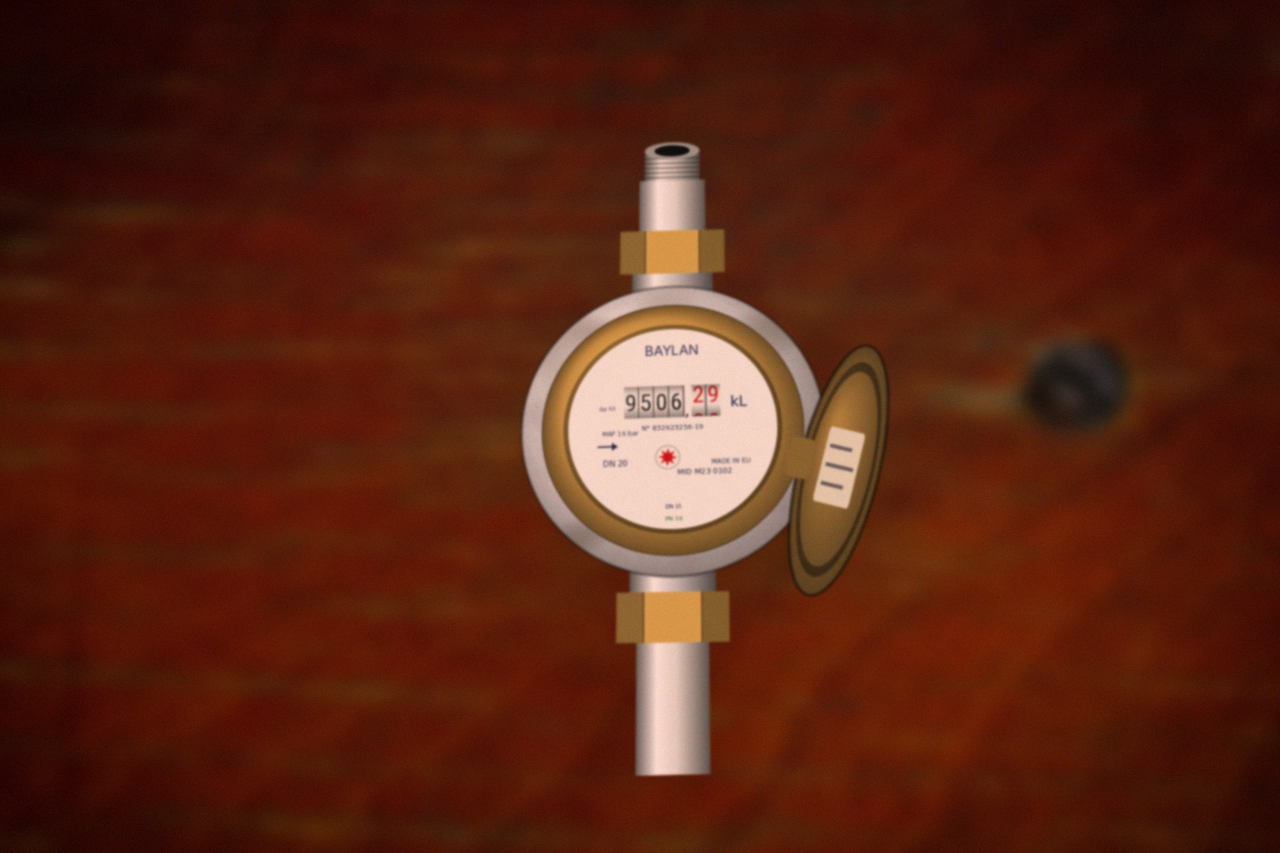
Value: 9506.29,kL
